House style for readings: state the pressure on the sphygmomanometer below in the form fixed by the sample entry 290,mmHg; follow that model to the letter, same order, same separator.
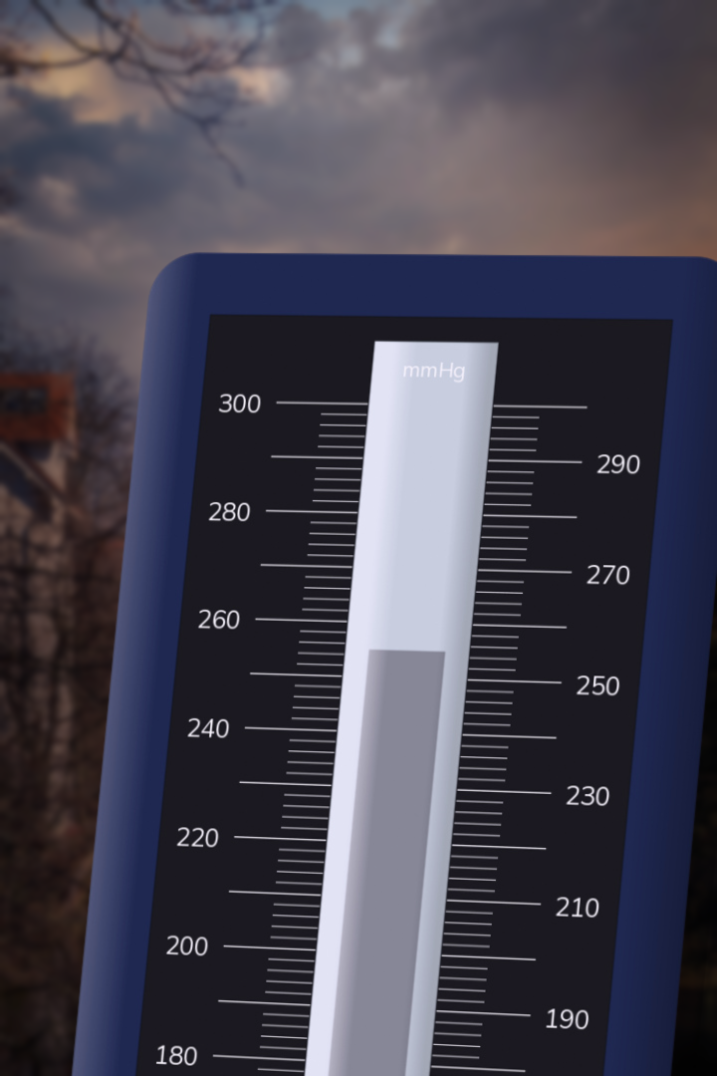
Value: 255,mmHg
